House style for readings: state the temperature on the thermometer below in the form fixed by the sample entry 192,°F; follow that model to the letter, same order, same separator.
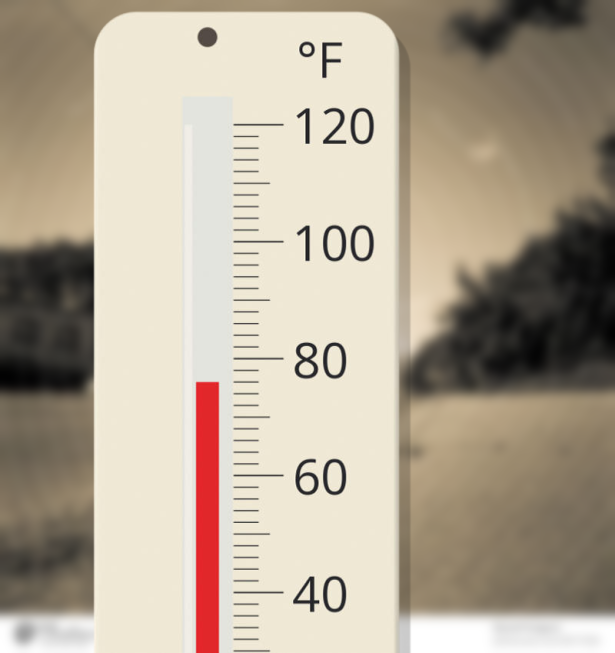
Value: 76,°F
